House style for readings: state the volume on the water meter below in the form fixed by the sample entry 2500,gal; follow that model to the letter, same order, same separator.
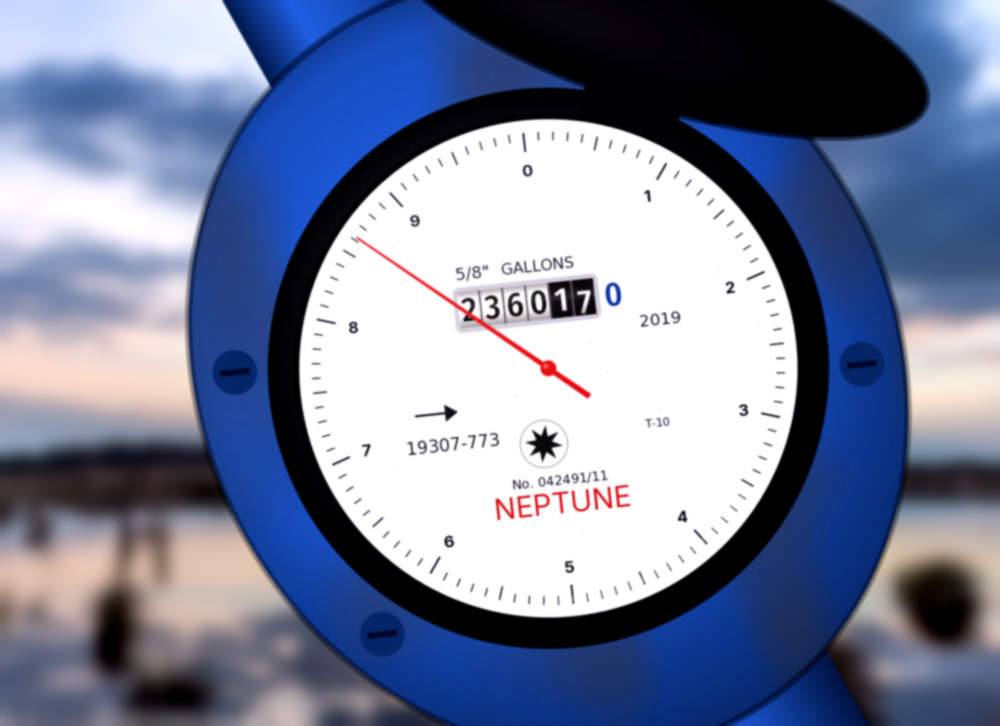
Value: 2360168.6,gal
